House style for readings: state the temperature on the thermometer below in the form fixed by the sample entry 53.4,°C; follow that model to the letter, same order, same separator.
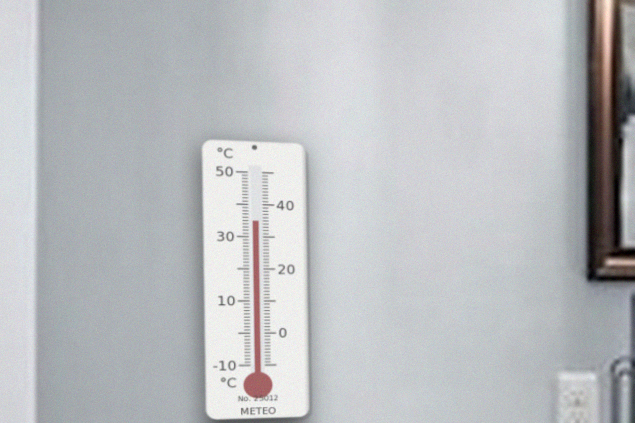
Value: 35,°C
